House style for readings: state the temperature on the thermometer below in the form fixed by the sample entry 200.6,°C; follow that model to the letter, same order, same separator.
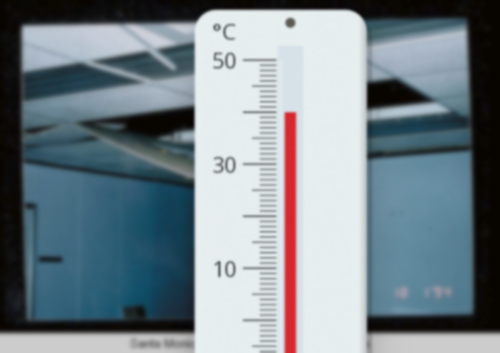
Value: 40,°C
